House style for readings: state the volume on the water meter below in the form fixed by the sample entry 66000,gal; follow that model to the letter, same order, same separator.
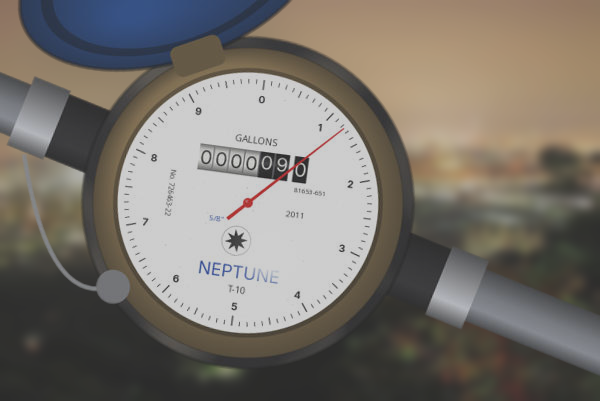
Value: 91.2,gal
